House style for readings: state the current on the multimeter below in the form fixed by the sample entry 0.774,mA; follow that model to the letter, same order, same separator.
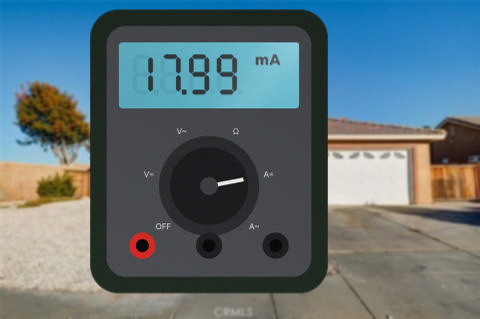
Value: 17.99,mA
